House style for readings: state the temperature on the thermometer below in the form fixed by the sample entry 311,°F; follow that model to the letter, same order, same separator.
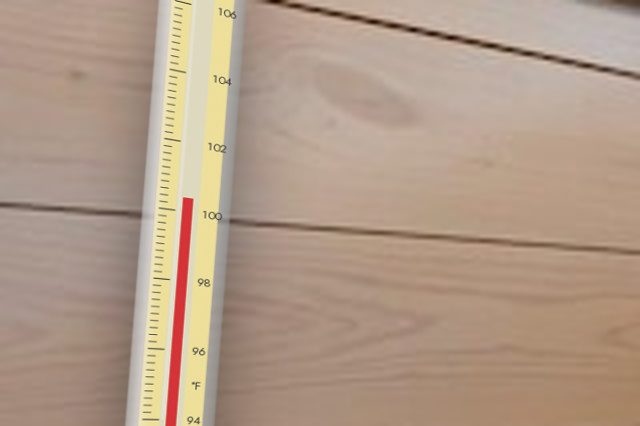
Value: 100.4,°F
